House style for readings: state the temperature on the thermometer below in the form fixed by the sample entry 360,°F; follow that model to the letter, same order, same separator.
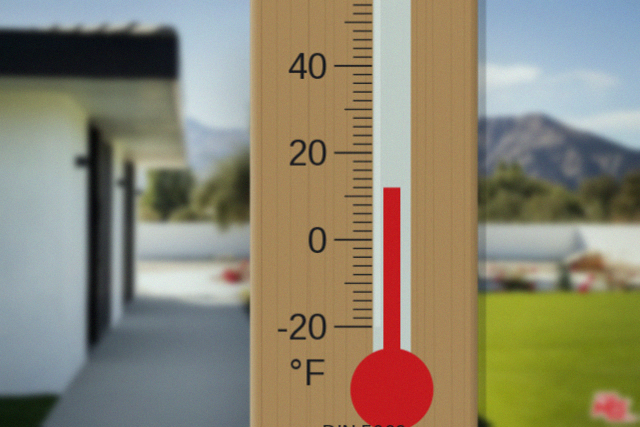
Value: 12,°F
